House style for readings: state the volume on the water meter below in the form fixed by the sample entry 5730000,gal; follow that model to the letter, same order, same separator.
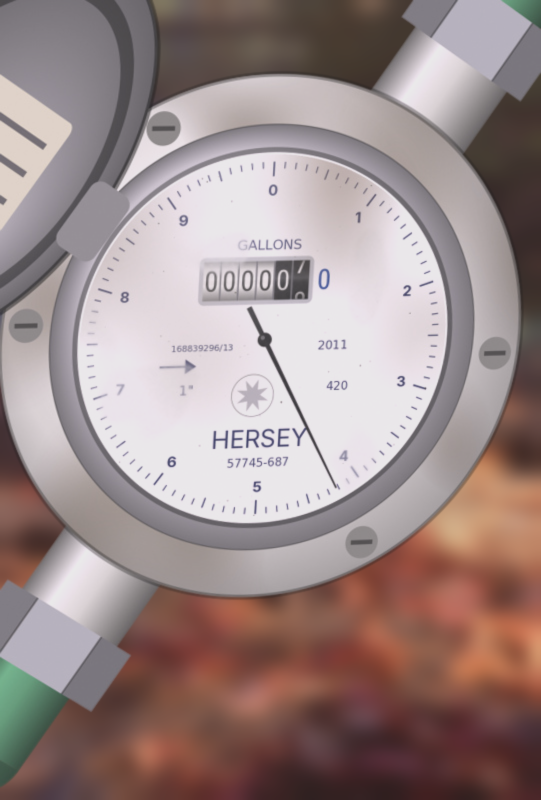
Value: 74.2,gal
